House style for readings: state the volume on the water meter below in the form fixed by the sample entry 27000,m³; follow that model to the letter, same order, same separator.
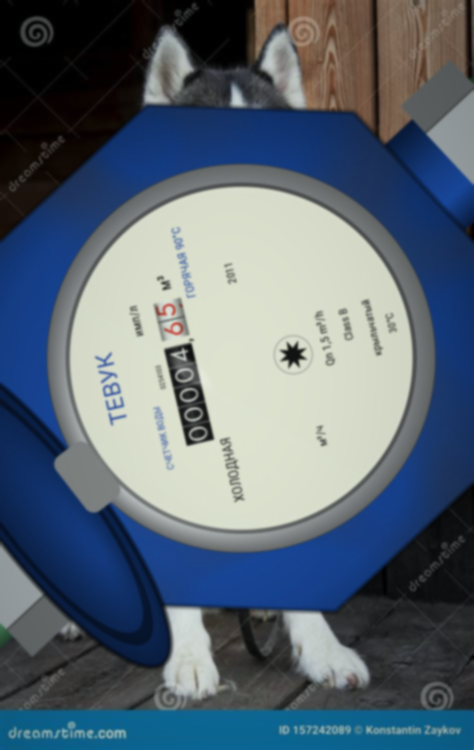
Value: 4.65,m³
